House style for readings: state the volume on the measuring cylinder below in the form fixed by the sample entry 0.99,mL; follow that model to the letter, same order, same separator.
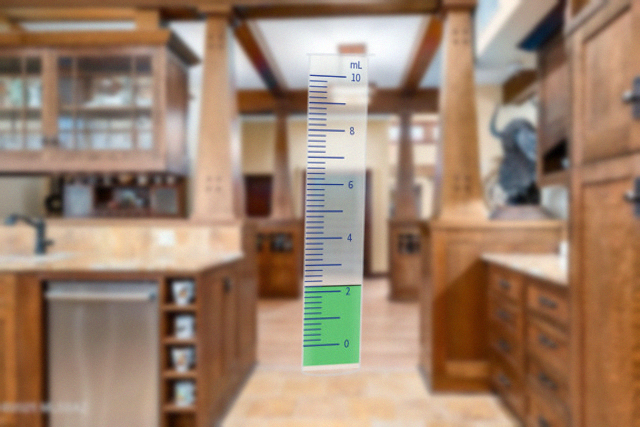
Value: 2.2,mL
